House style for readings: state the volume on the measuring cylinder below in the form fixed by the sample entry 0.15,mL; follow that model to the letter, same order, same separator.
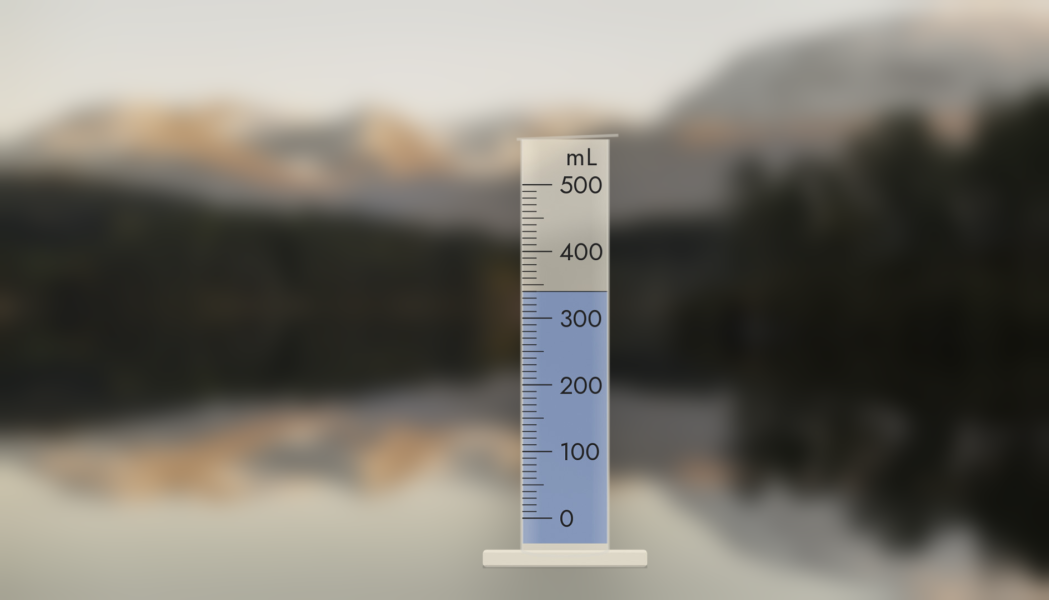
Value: 340,mL
